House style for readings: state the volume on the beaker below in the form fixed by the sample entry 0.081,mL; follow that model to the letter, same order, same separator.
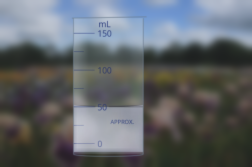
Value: 50,mL
